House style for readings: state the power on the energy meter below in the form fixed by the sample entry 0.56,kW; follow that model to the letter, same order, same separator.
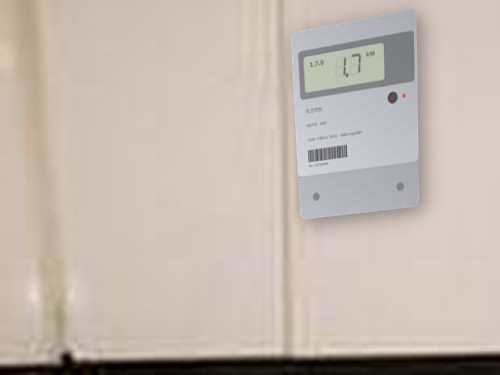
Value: 1.7,kW
